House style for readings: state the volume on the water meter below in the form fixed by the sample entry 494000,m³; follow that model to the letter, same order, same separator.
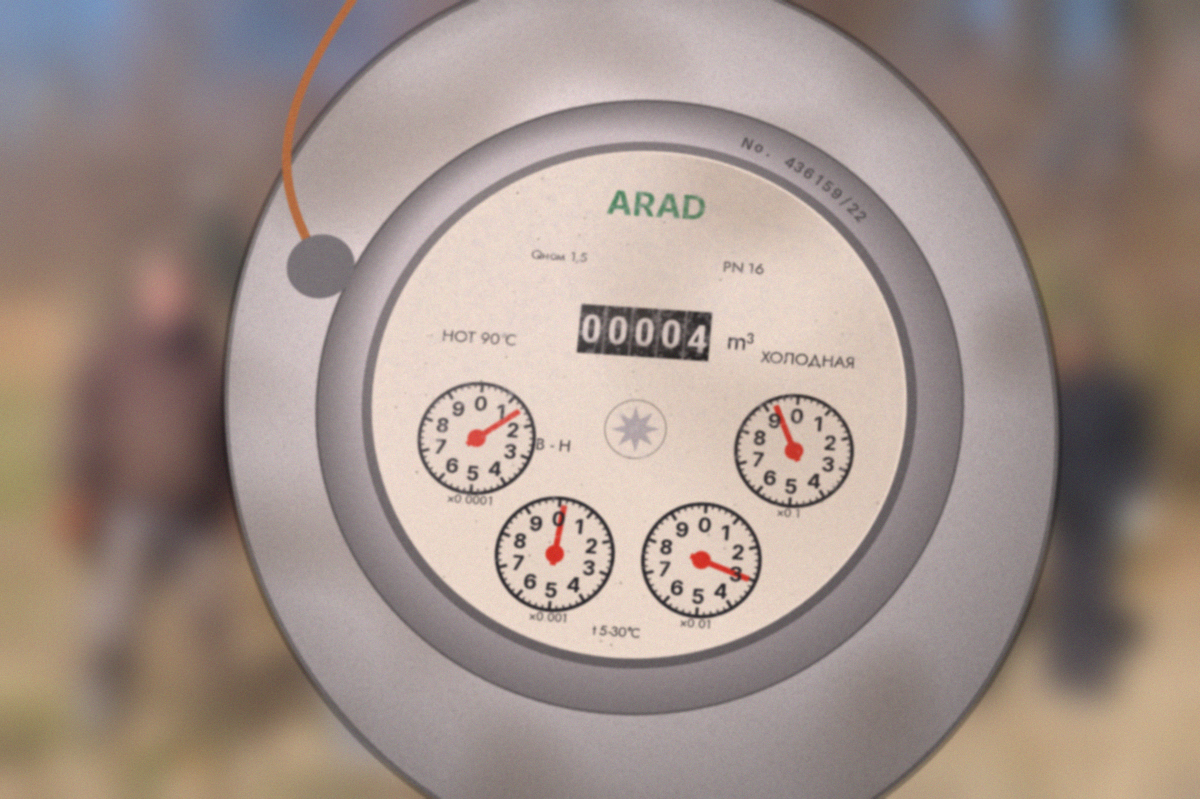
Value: 3.9301,m³
